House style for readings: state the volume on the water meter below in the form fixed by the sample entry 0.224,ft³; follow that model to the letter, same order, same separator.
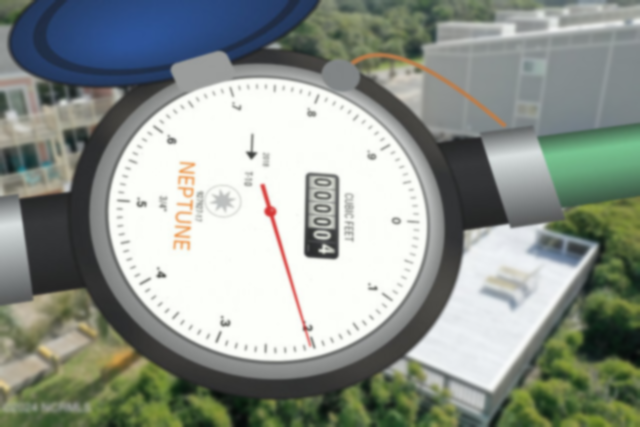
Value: 4.20,ft³
